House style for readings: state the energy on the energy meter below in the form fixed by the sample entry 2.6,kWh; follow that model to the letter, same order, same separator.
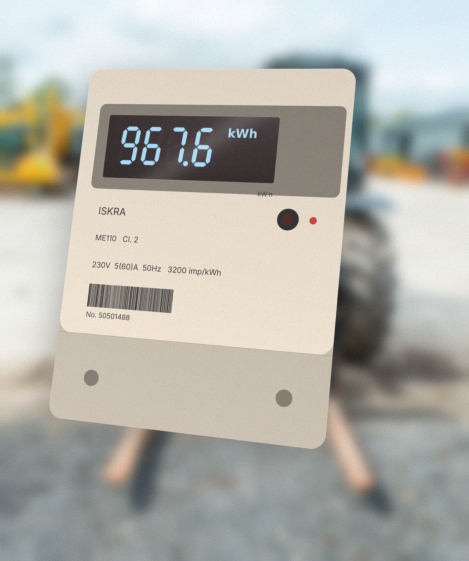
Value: 967.6,kWh
